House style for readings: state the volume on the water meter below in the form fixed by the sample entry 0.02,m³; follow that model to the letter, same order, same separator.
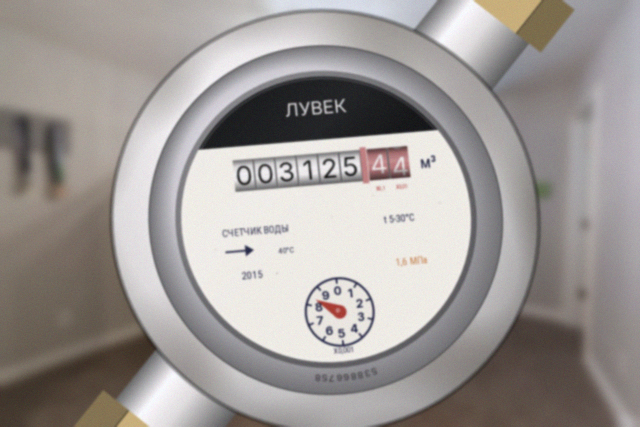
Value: 3125.438,m³
